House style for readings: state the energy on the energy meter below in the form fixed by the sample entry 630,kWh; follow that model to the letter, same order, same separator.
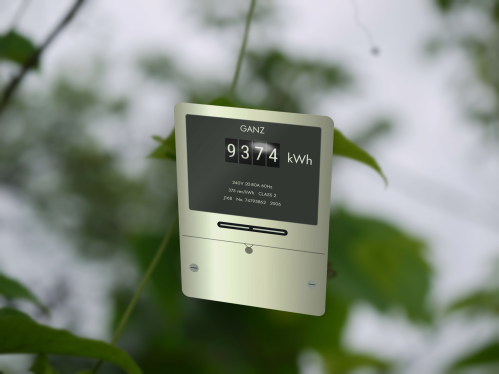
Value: 9374,kWh
